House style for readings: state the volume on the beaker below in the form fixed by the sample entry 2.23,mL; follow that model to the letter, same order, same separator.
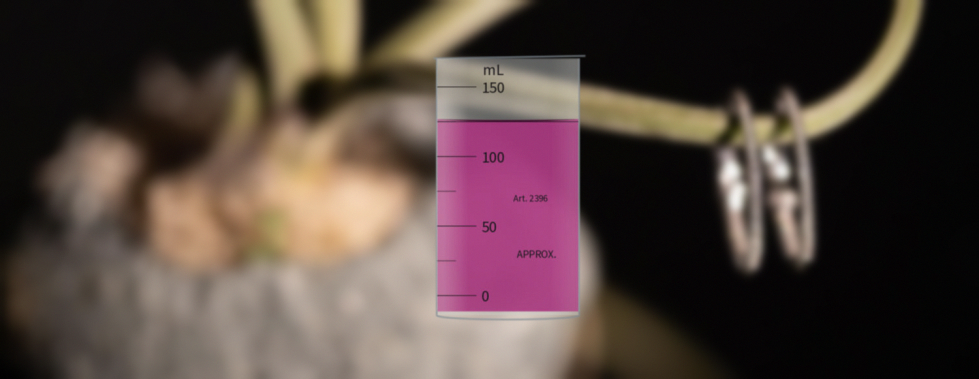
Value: 125,mL
